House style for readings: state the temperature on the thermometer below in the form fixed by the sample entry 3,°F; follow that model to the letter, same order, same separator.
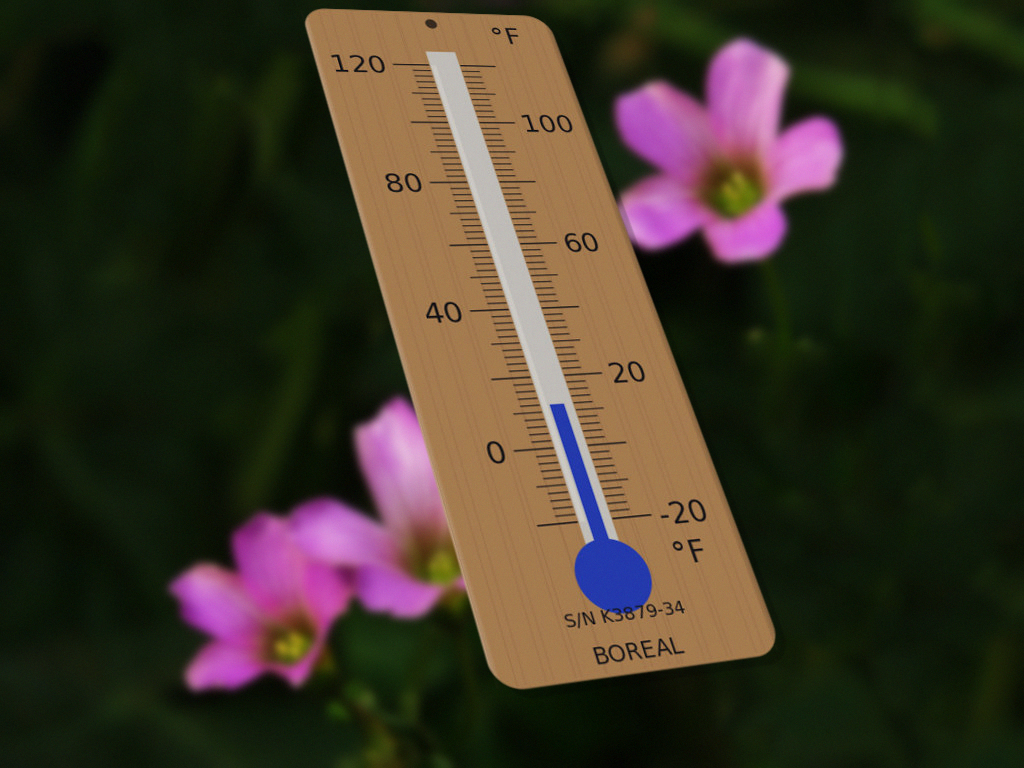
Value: 12,°F
